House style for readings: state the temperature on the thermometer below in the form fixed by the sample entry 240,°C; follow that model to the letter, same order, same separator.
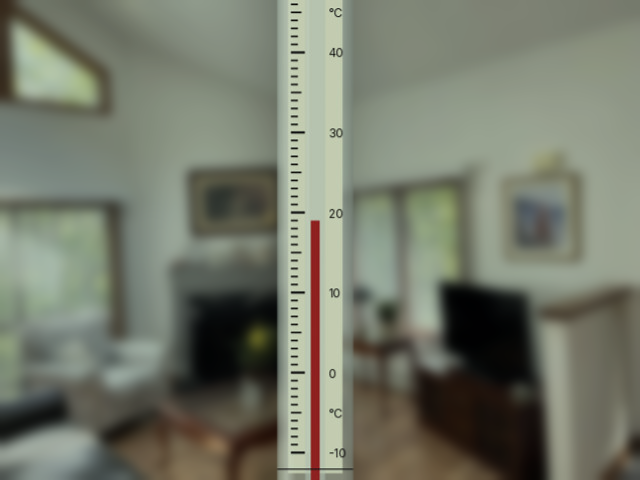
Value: 19,°C
